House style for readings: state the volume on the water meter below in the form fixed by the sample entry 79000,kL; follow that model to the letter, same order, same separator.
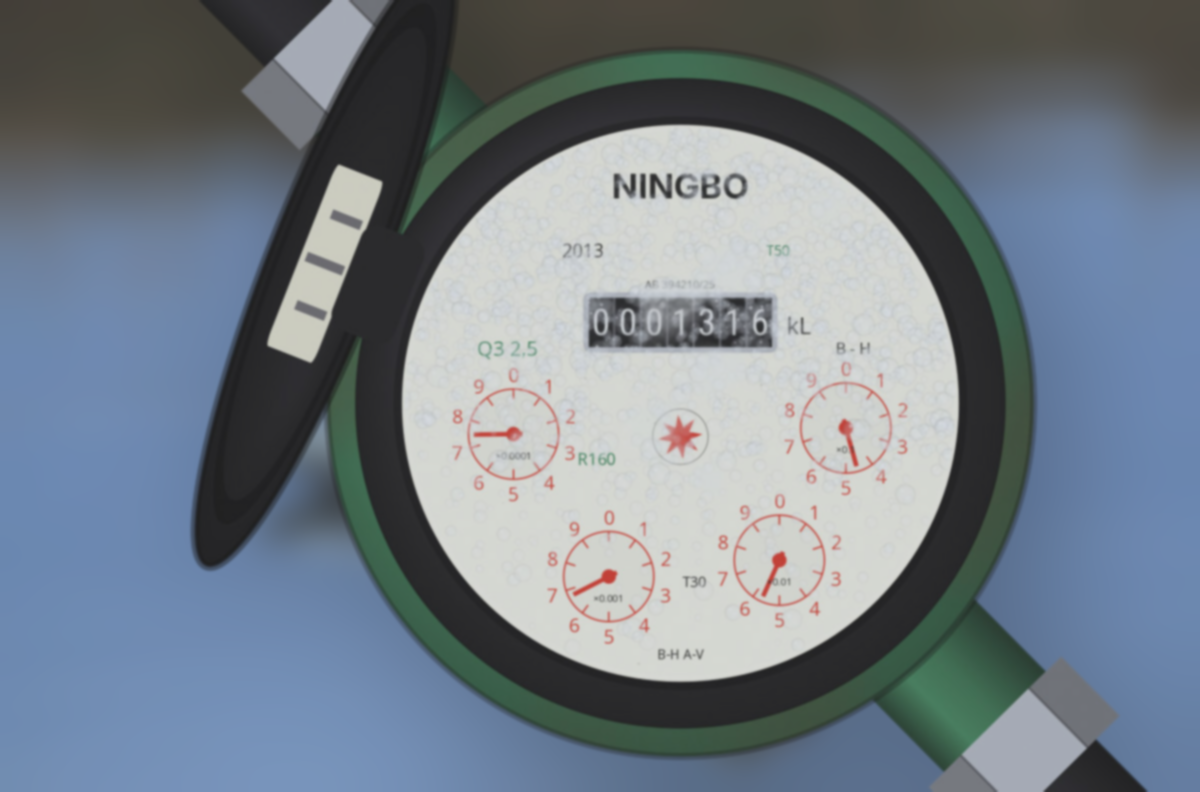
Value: 1316.4567,kL
